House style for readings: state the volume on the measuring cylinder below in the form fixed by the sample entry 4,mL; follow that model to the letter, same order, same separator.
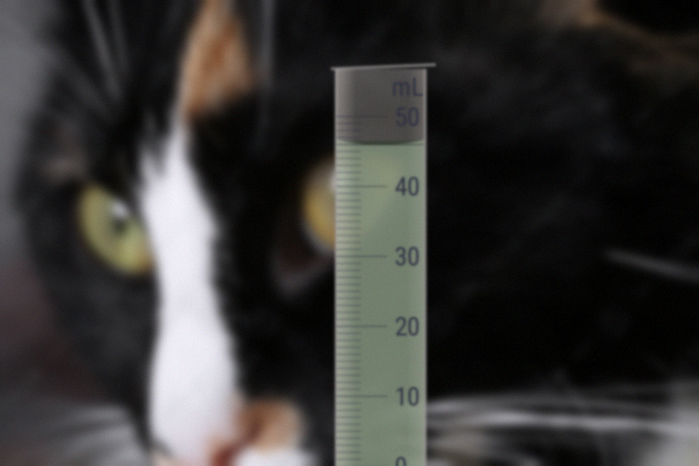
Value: 46,mL
